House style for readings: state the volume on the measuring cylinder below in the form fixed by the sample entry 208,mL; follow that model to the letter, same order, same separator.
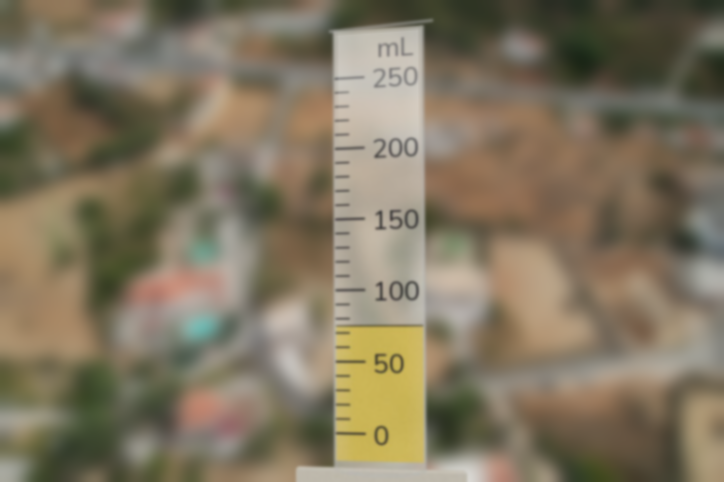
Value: 75,mL
